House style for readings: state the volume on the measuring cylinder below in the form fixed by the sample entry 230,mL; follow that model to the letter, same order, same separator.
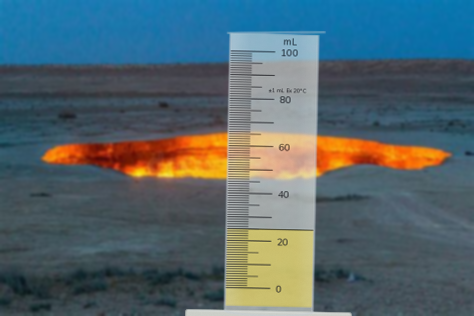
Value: 25,mL
